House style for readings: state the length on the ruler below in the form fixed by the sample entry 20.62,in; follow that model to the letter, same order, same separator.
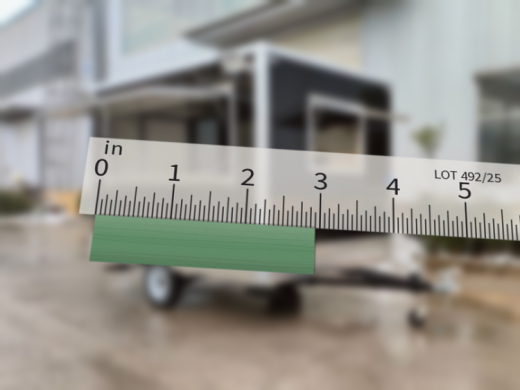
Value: 2.9375,in
